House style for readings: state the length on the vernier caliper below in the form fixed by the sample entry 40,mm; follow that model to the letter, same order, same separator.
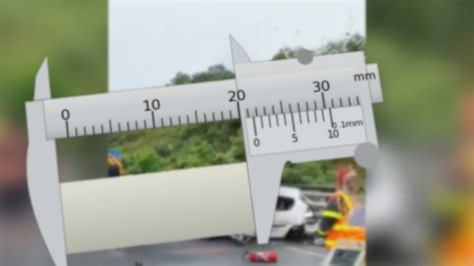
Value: 21.6,mm
